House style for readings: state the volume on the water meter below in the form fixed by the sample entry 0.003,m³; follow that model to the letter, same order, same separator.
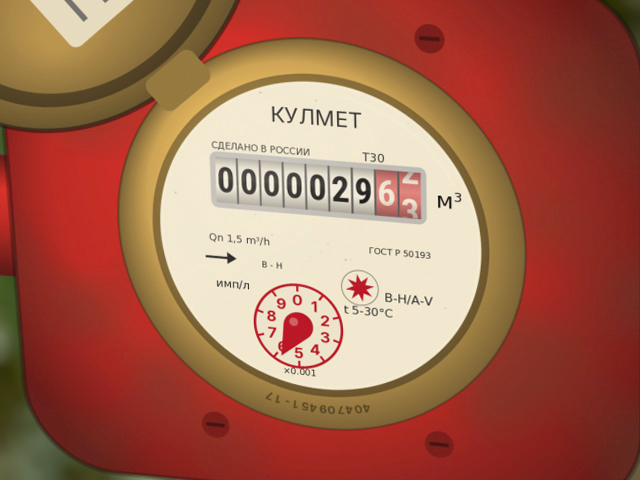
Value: 29.625,m³
